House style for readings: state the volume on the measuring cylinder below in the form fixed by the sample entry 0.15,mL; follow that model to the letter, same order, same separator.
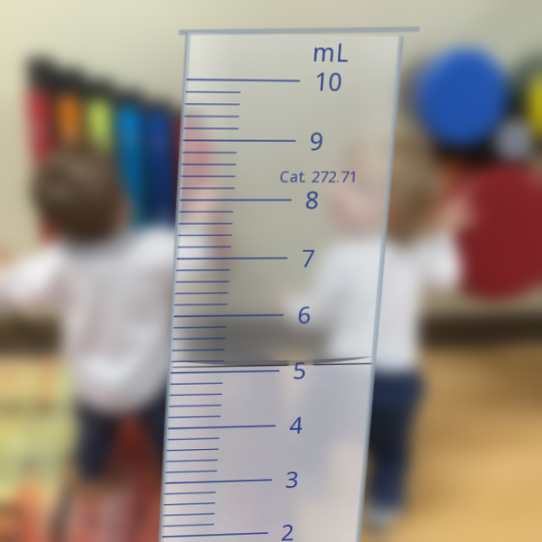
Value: 5.1,mL
